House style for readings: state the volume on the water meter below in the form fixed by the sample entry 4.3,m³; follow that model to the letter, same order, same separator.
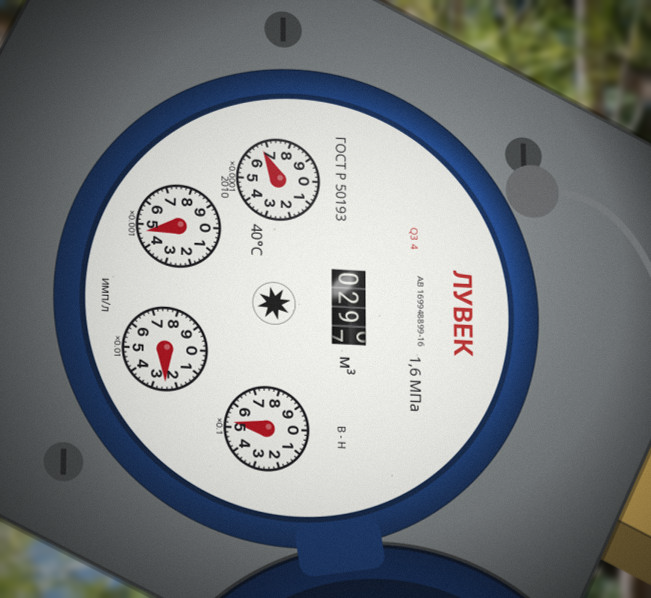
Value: 296.5246,m³
